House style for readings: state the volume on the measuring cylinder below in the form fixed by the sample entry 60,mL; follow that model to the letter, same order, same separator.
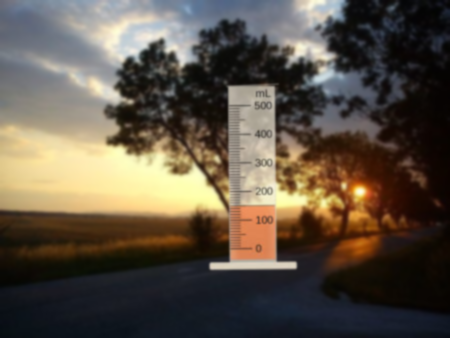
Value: 150,mL
